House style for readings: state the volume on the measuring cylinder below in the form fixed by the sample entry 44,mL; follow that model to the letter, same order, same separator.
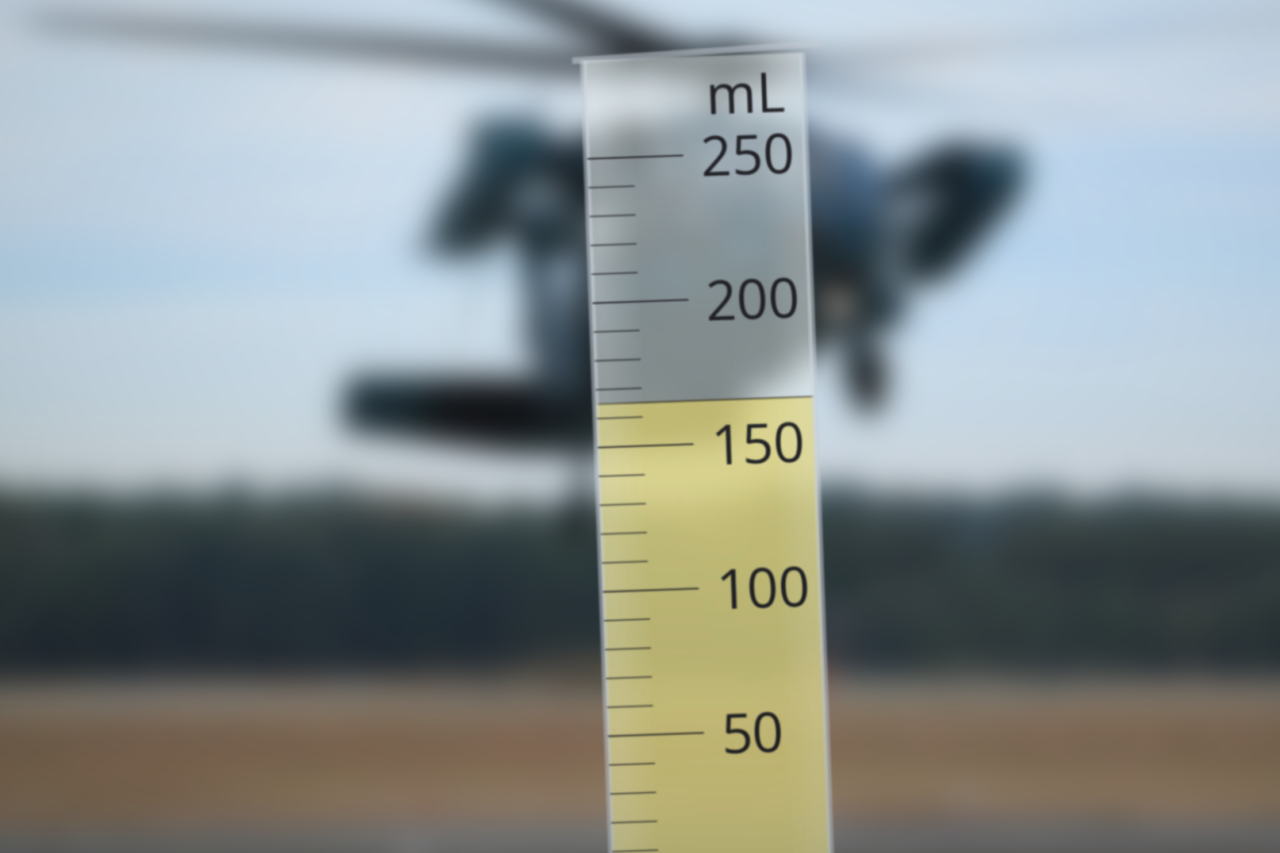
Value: 165,mL
